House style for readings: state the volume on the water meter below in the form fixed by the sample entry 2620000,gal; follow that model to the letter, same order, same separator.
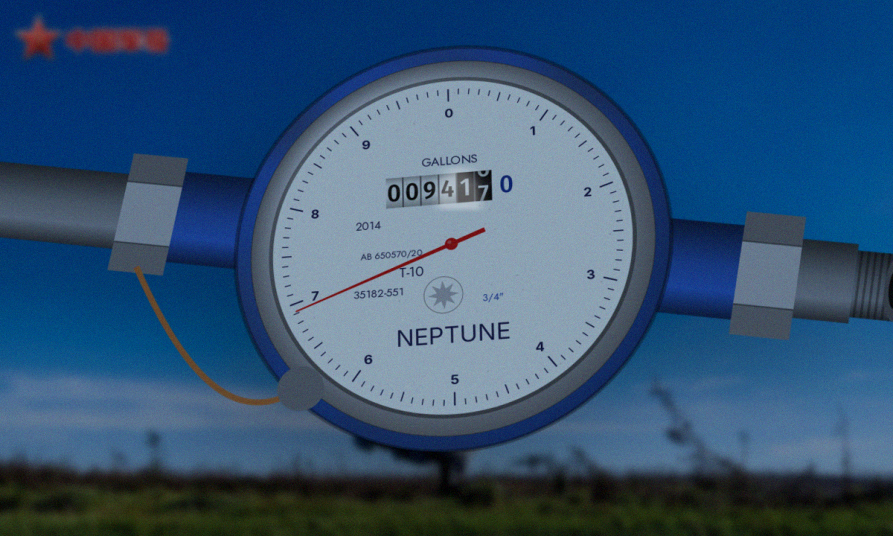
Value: 94166.9,gal
